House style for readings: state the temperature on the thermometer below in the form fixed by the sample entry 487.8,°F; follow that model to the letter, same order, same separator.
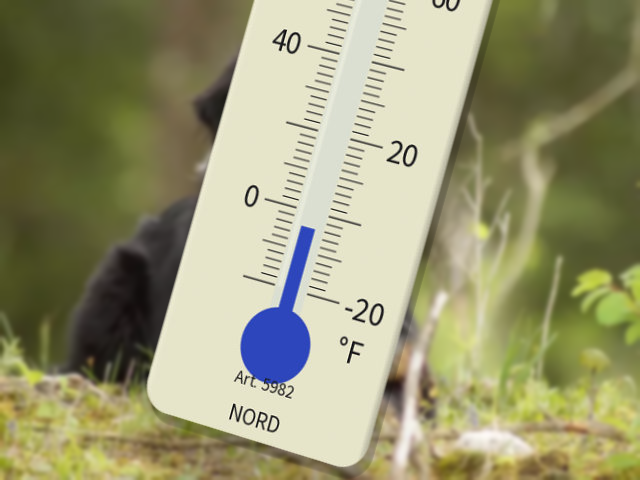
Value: -4,°F
